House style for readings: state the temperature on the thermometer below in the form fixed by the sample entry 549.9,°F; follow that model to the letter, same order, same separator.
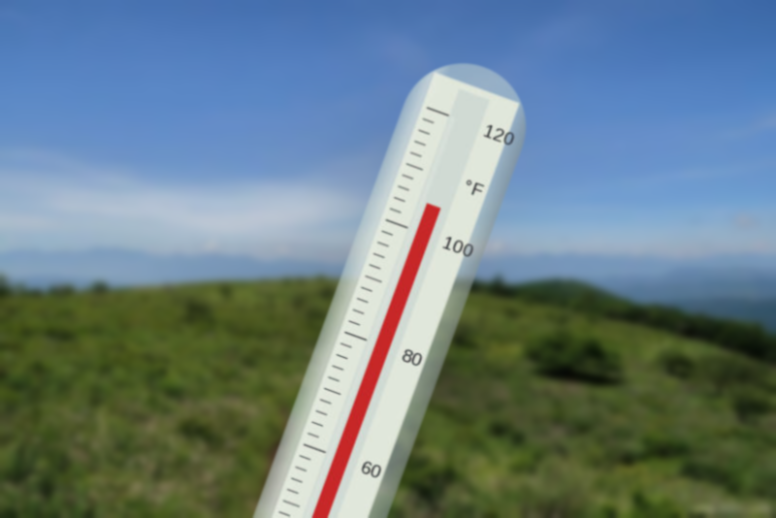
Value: 105,°F
